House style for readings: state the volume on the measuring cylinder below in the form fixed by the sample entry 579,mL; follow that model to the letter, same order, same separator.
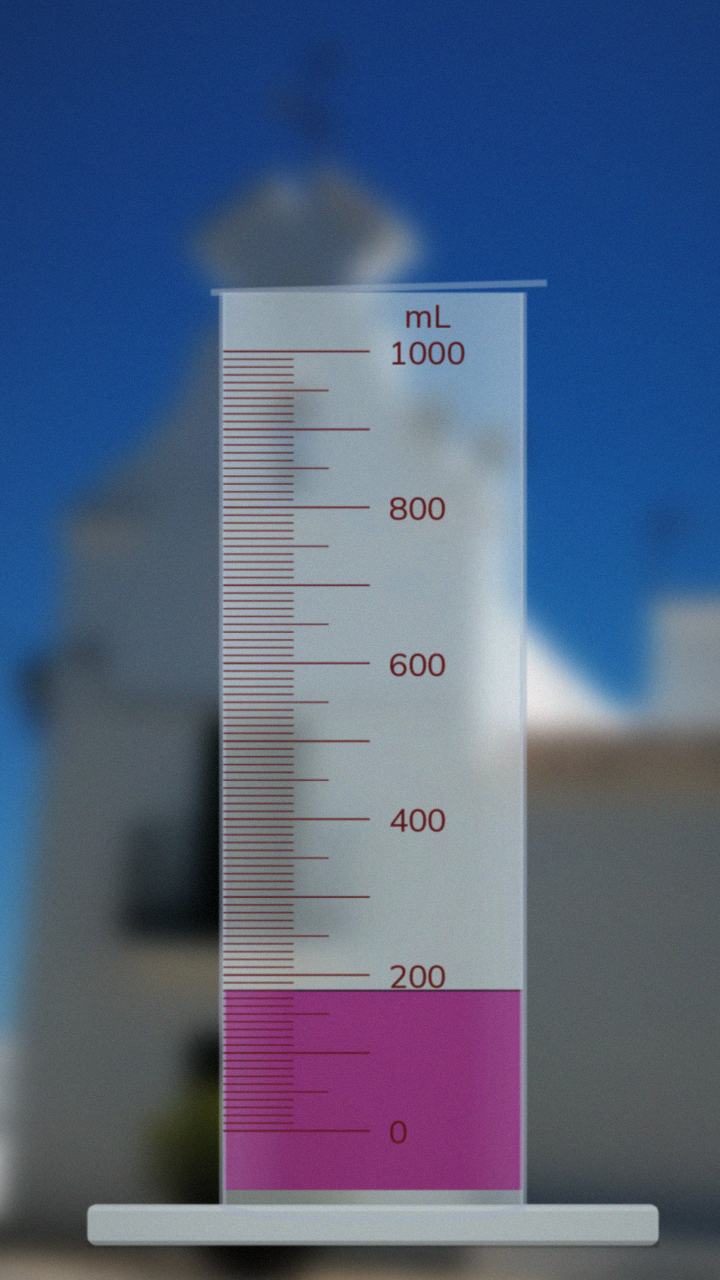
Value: 180,mL
